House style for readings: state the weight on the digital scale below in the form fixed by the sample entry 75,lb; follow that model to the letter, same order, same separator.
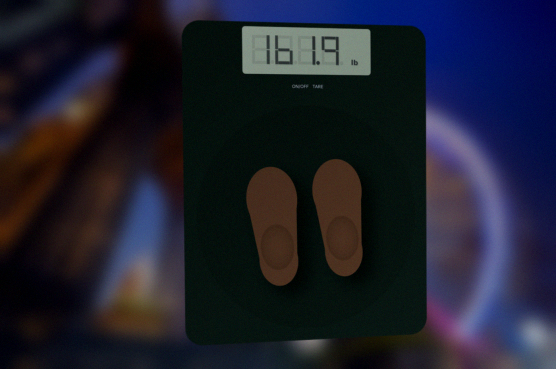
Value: 161.9,lb
